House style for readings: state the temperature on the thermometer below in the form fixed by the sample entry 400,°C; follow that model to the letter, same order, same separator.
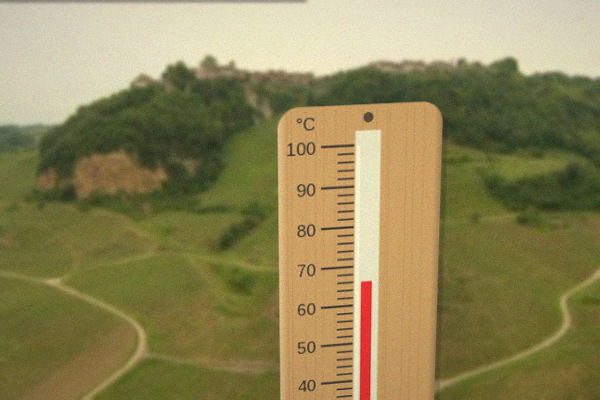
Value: 66,°C
